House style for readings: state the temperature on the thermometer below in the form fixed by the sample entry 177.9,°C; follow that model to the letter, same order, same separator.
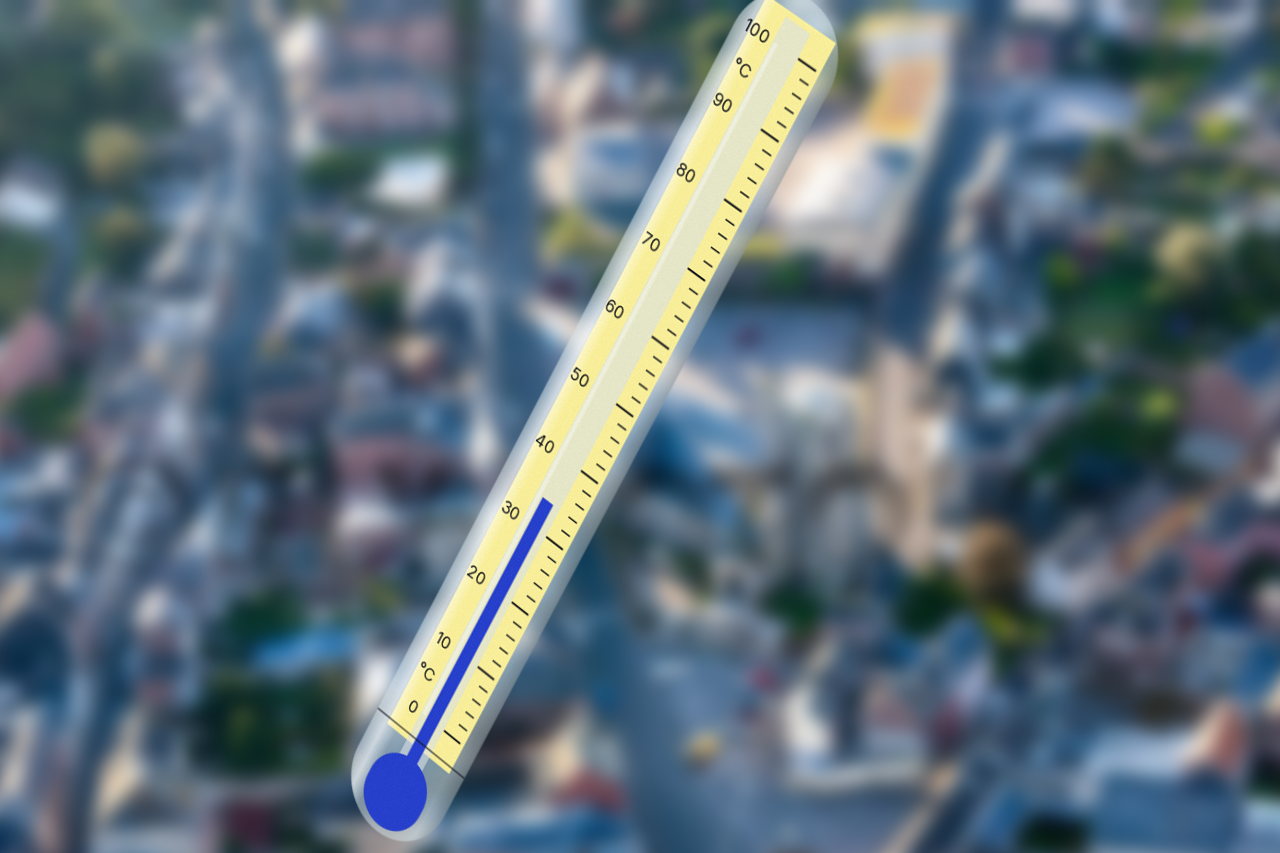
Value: 34,°C
